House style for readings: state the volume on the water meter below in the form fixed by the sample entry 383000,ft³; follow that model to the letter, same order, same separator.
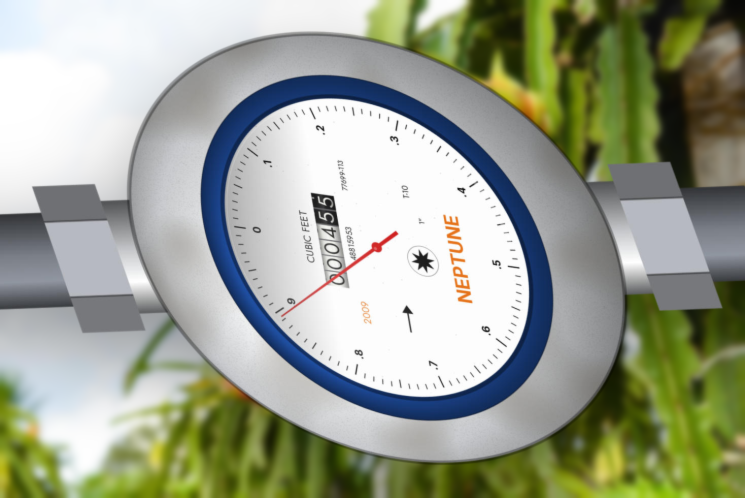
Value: 454.89,ft³
